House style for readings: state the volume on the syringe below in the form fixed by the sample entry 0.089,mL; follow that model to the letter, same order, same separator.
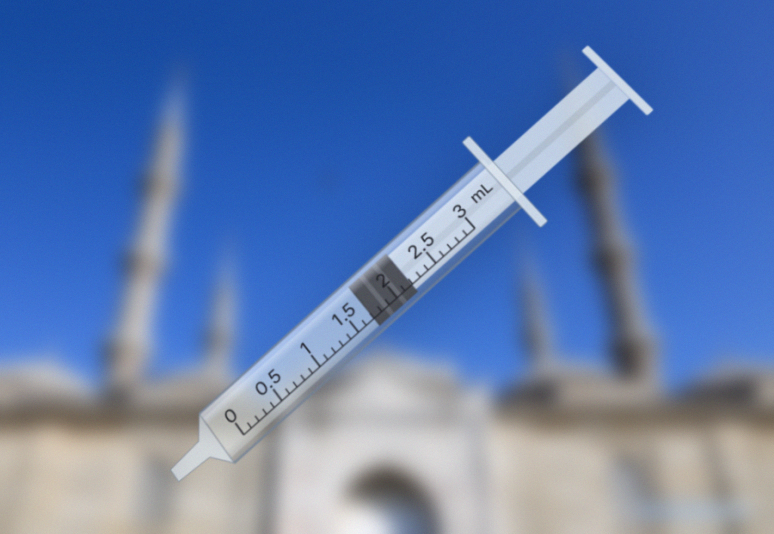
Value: 1.7,mL
